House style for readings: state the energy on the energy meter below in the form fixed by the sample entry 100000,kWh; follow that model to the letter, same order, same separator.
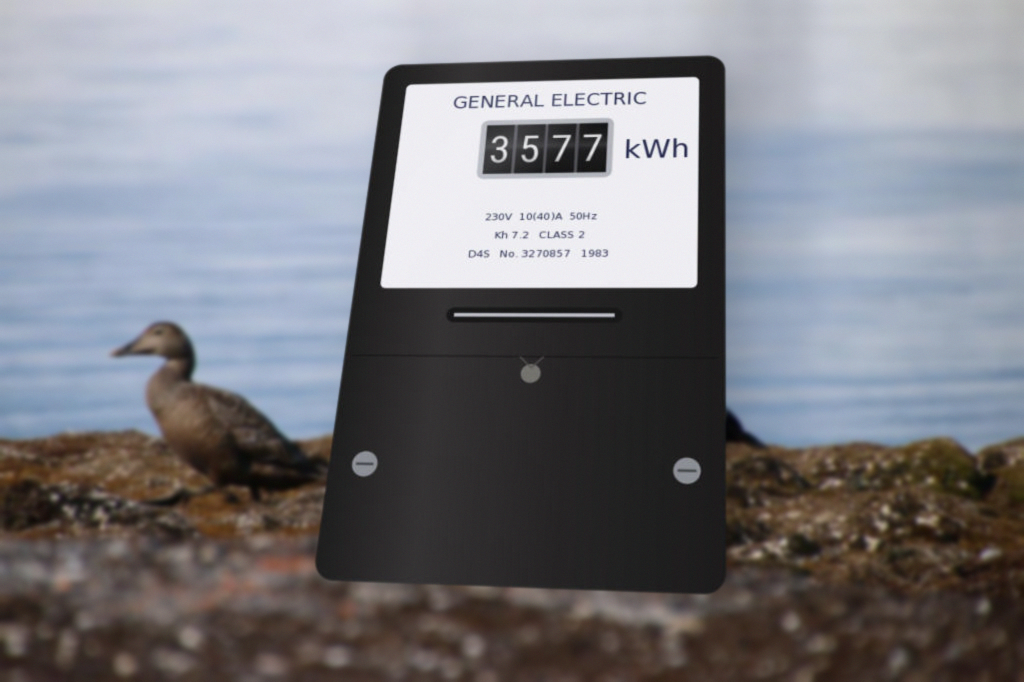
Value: 3577,kWh
